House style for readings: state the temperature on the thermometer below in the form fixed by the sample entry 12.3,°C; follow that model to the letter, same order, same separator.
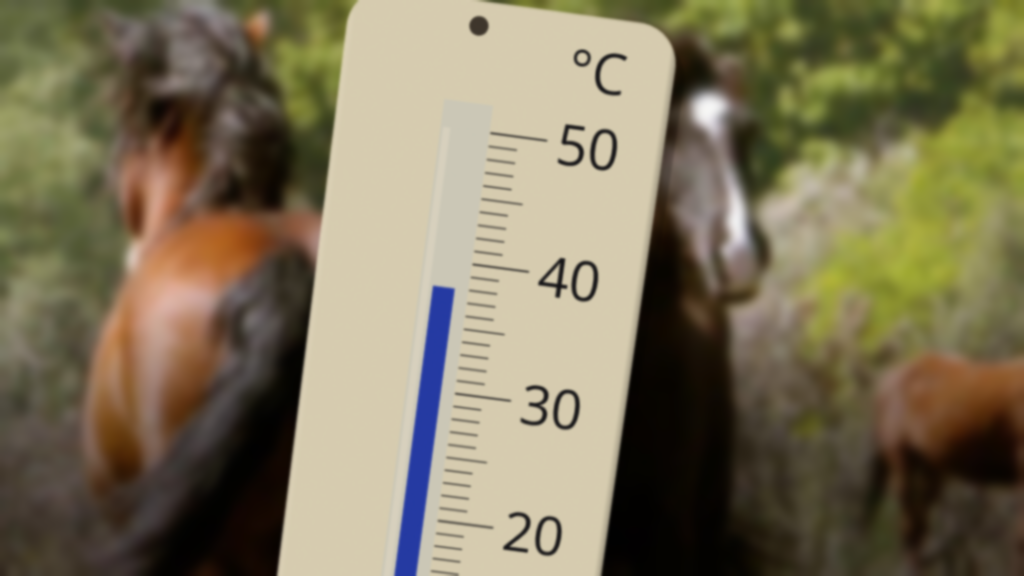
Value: 38,°C
